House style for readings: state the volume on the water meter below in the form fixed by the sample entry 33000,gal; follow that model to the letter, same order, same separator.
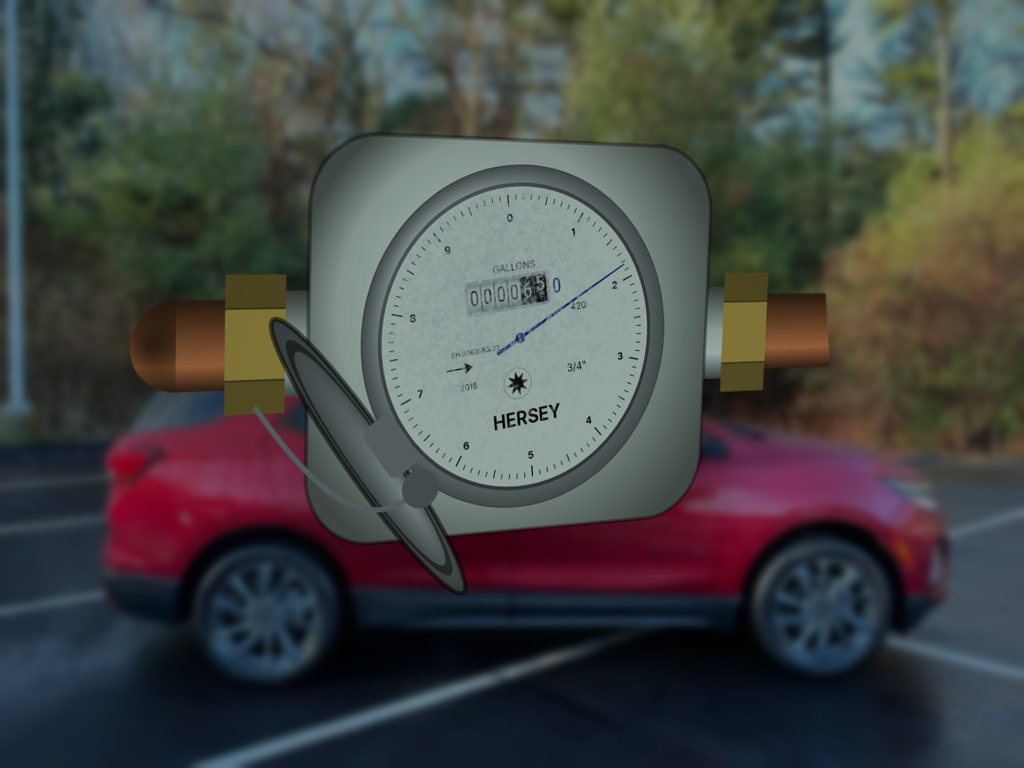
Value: 651.8,gal
